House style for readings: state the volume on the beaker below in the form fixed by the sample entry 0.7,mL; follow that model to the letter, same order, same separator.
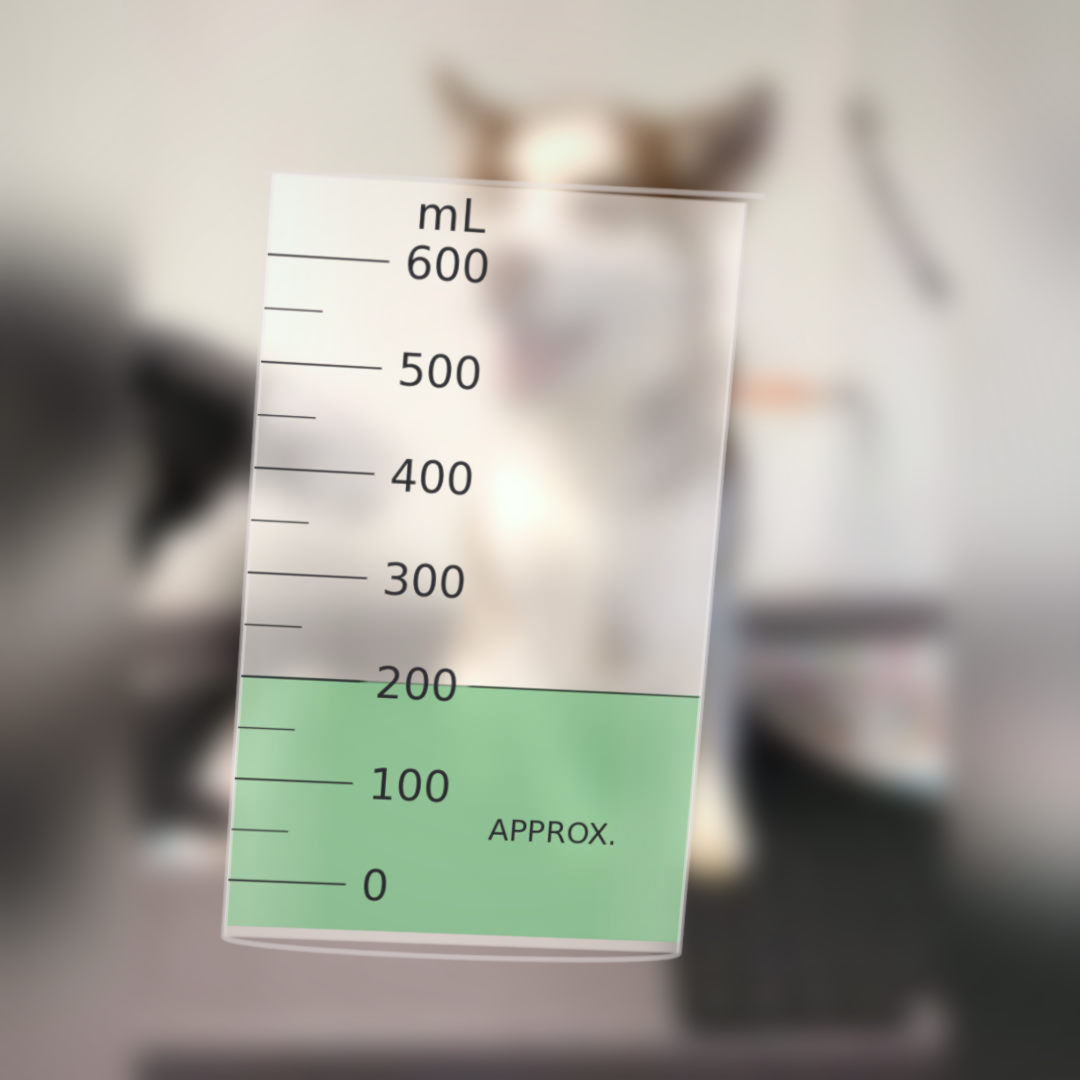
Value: 200,mL
